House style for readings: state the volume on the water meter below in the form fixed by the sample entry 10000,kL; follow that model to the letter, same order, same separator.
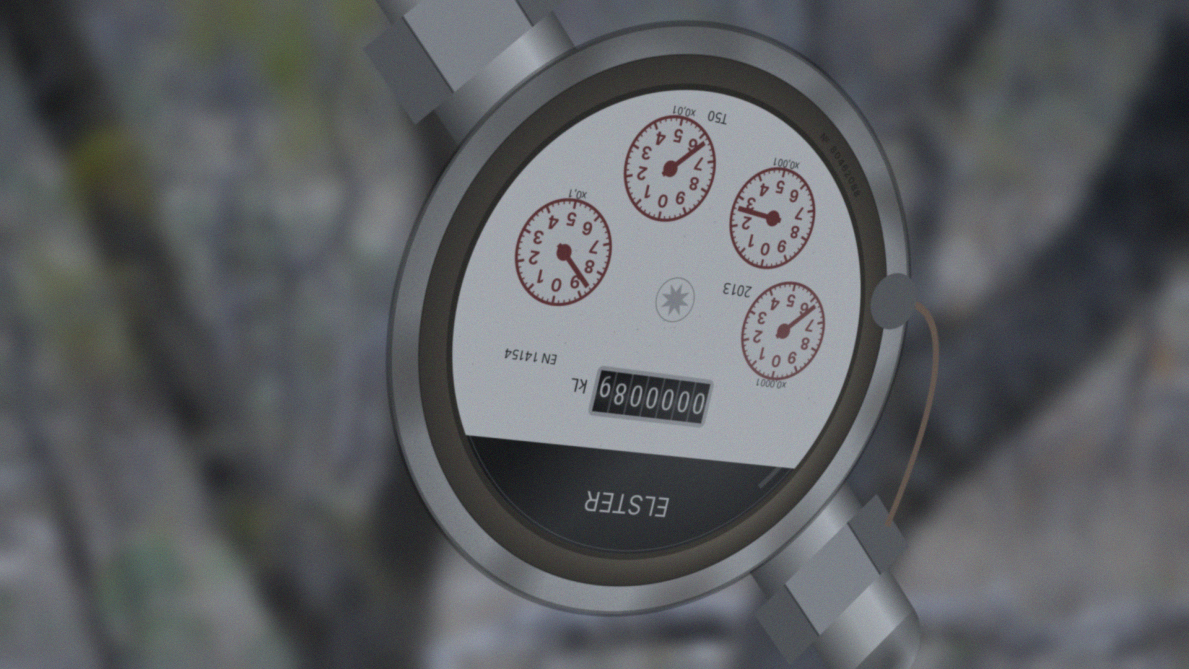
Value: 88.8626,kL
